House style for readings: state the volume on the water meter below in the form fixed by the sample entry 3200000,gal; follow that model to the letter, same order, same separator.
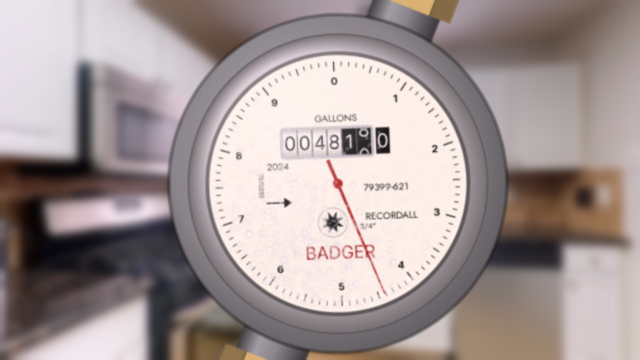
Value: 48184.4,gal
